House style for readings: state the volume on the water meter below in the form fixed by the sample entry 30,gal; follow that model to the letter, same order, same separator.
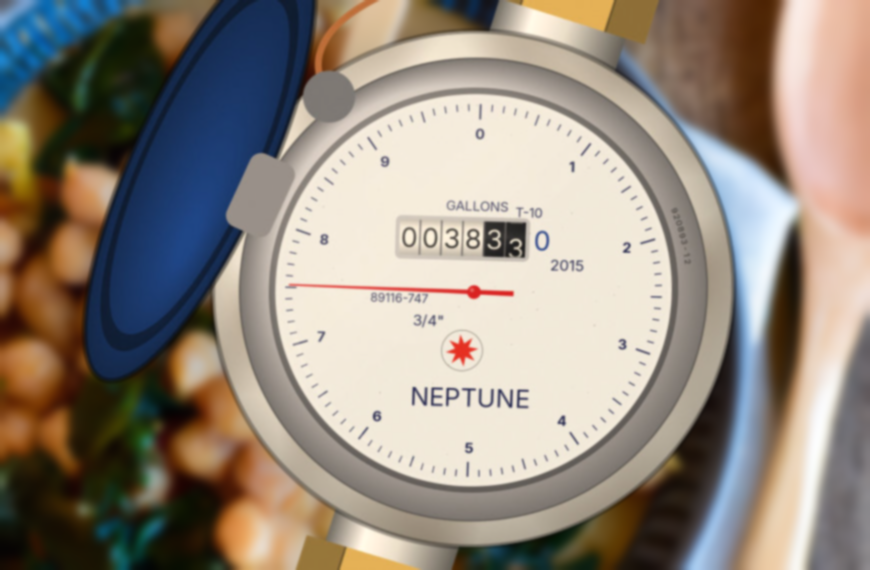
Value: 38327.5,gal
